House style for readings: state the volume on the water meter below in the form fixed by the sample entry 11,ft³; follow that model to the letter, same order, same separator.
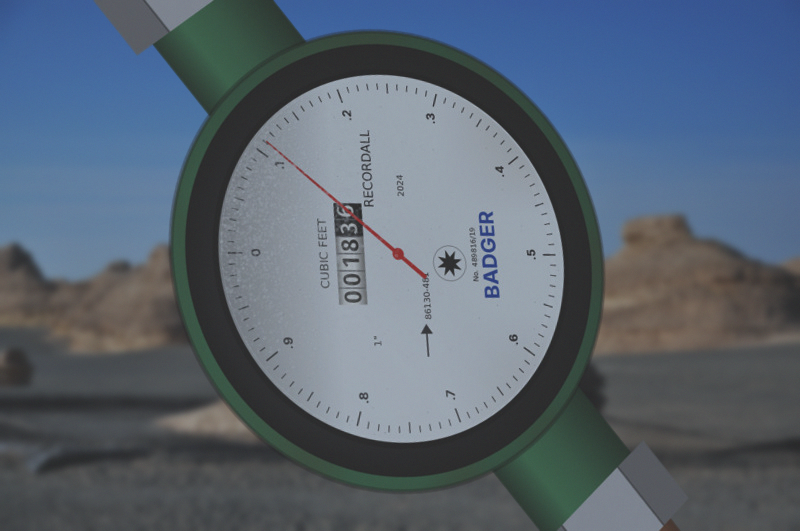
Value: 1836.11,ft³
